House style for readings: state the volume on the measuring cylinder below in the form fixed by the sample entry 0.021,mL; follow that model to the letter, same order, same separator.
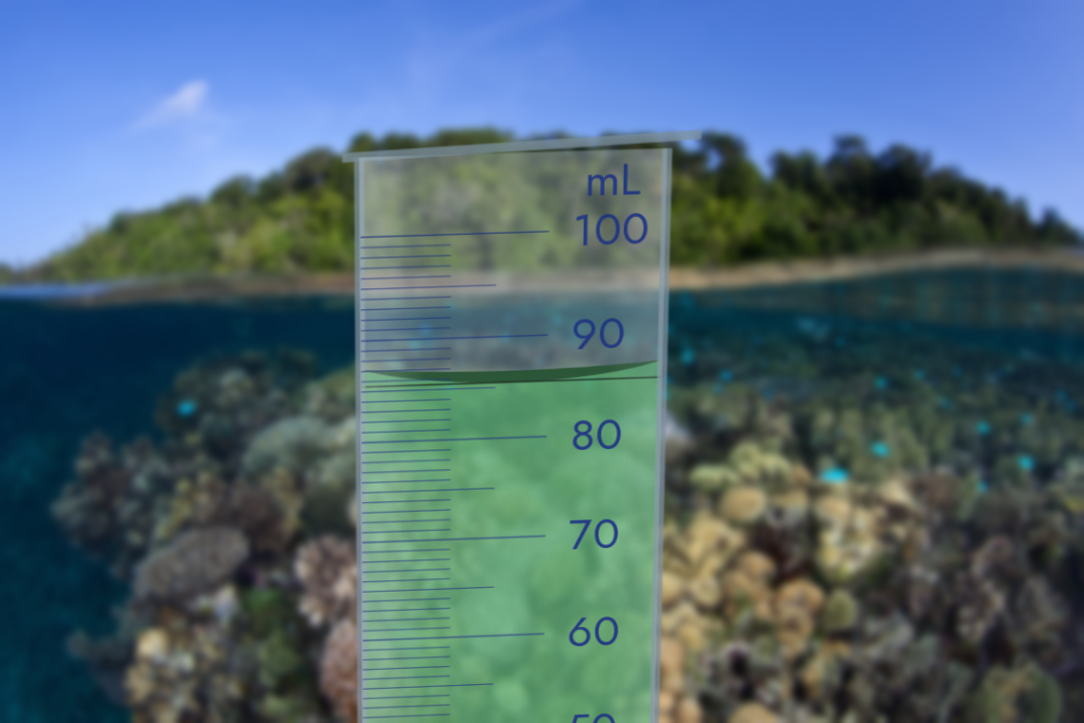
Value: 85.5,mL
